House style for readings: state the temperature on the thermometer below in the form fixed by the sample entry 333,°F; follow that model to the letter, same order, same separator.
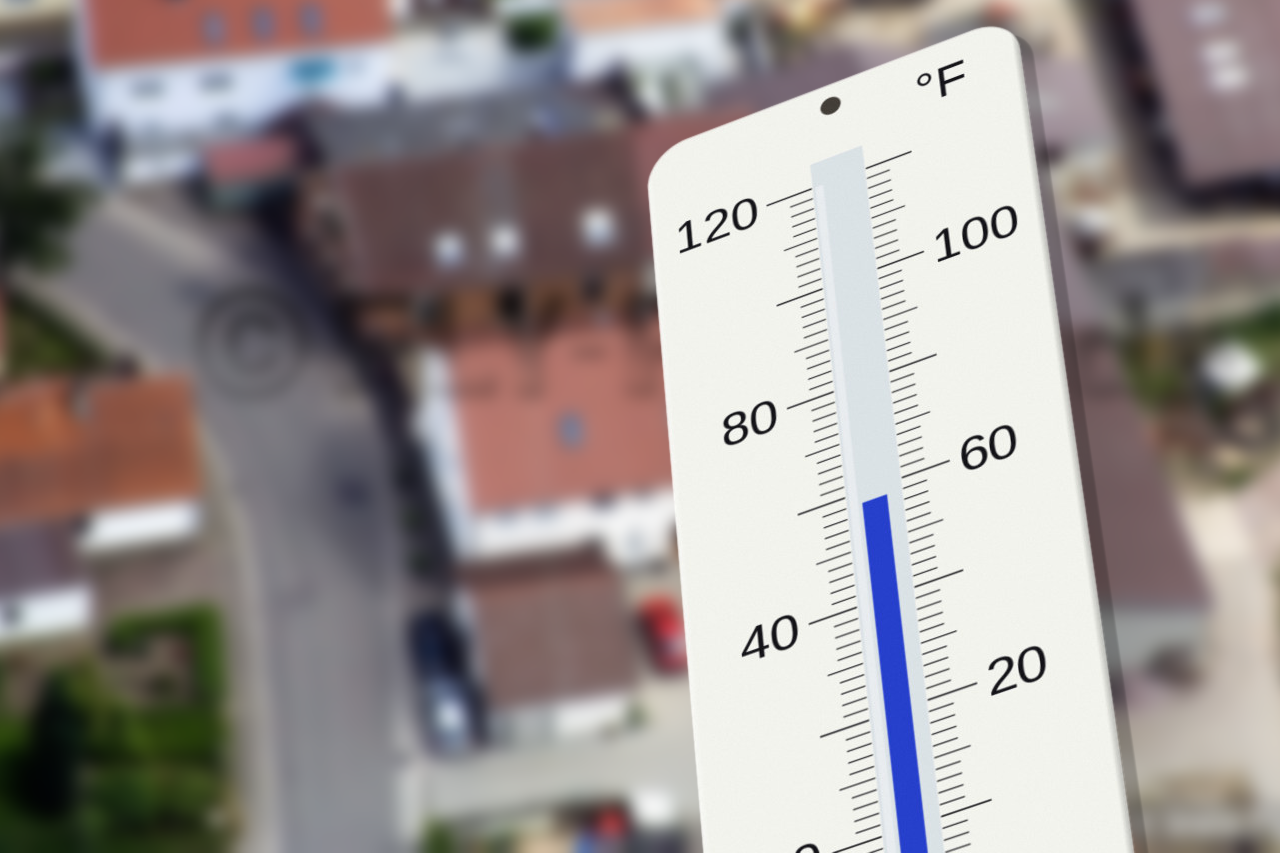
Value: 58,°F
